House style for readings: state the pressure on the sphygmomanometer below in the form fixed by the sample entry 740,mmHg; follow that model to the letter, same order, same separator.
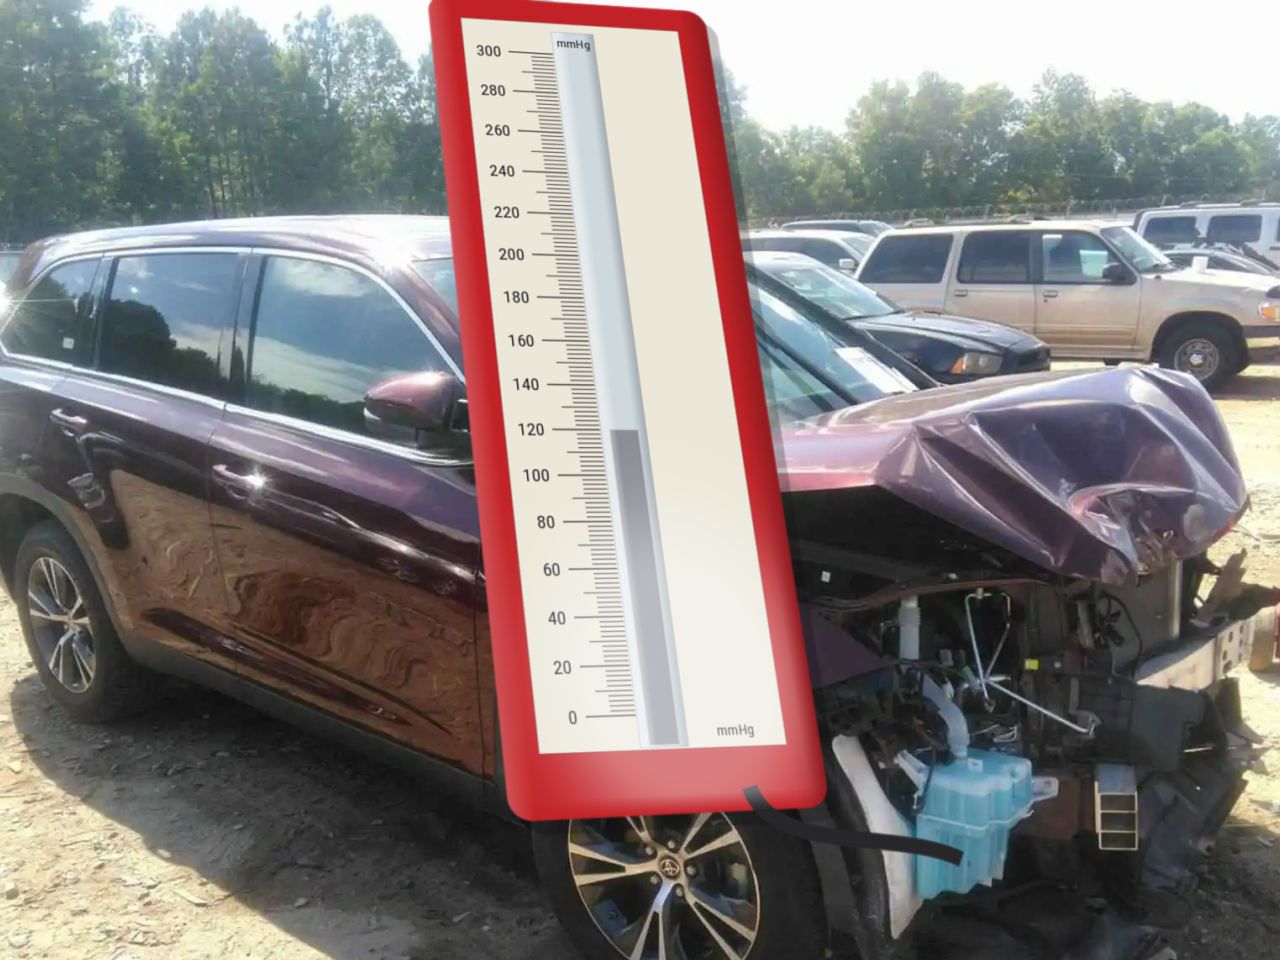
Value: 120,mmHg
